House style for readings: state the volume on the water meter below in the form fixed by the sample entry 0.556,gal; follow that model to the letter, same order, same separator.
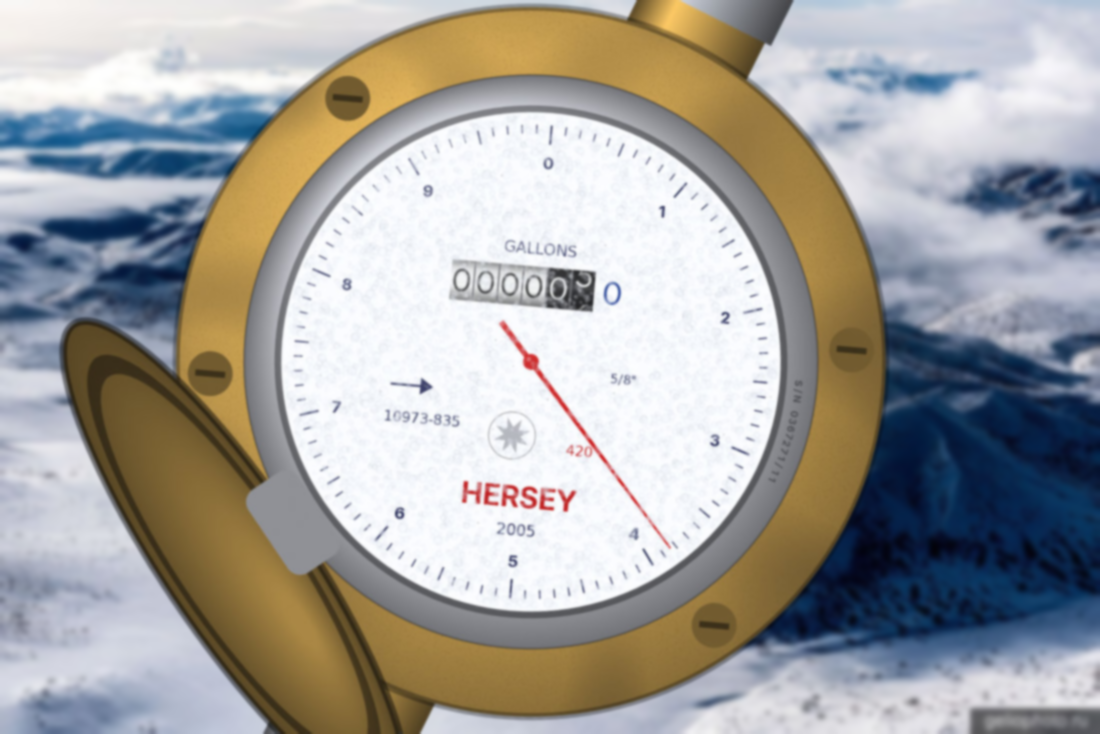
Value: 53.8,gal
